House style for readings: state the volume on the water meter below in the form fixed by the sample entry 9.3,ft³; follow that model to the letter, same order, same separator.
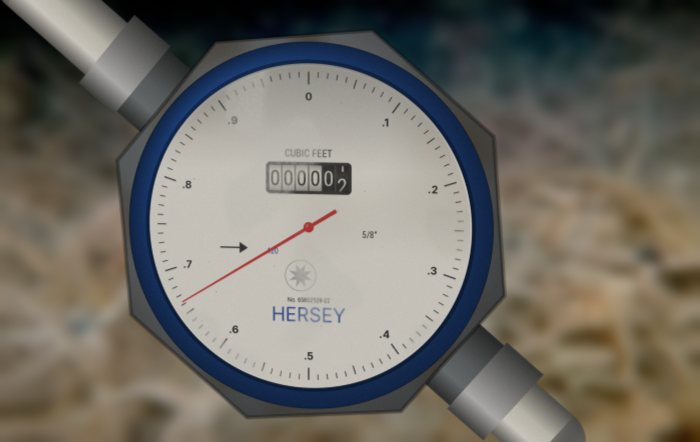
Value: 1.66,ft³
